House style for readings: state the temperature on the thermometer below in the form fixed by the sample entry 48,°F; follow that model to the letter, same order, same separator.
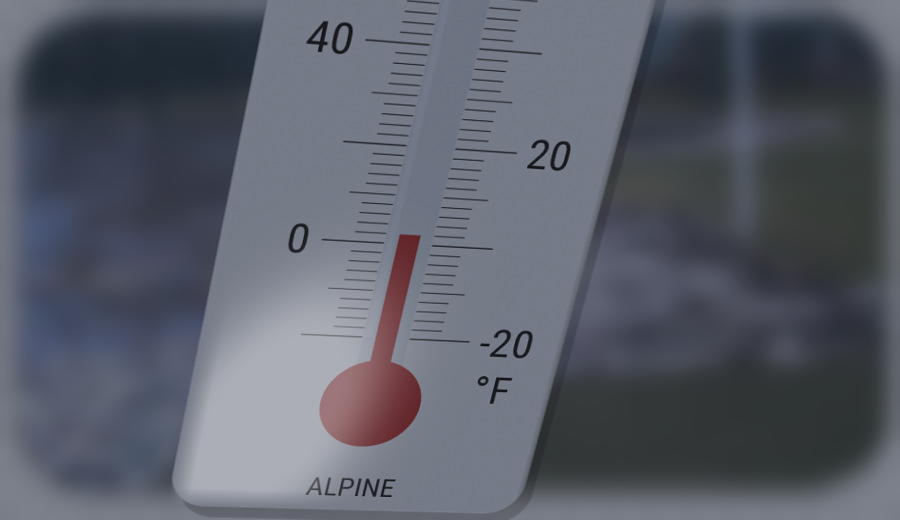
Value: 2,°F
